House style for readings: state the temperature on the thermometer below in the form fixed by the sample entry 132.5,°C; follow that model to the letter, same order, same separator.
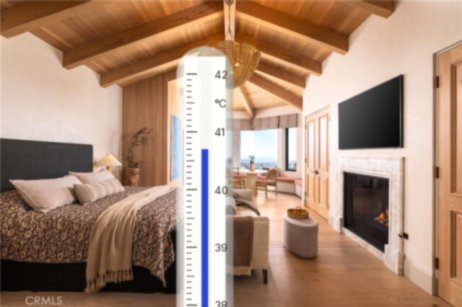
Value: 40.7,°C
